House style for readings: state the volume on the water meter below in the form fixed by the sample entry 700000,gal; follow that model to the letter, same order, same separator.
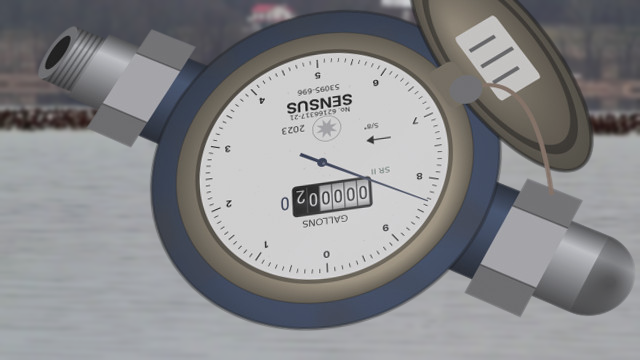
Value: 18.3,gal
